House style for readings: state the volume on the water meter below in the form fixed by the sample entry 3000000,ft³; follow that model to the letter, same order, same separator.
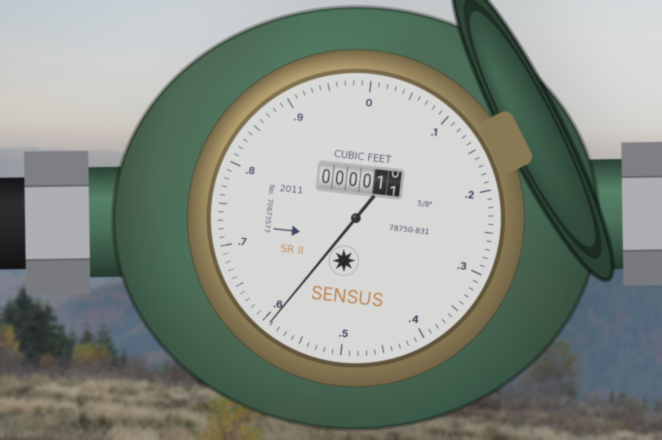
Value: 10.59,ft³
